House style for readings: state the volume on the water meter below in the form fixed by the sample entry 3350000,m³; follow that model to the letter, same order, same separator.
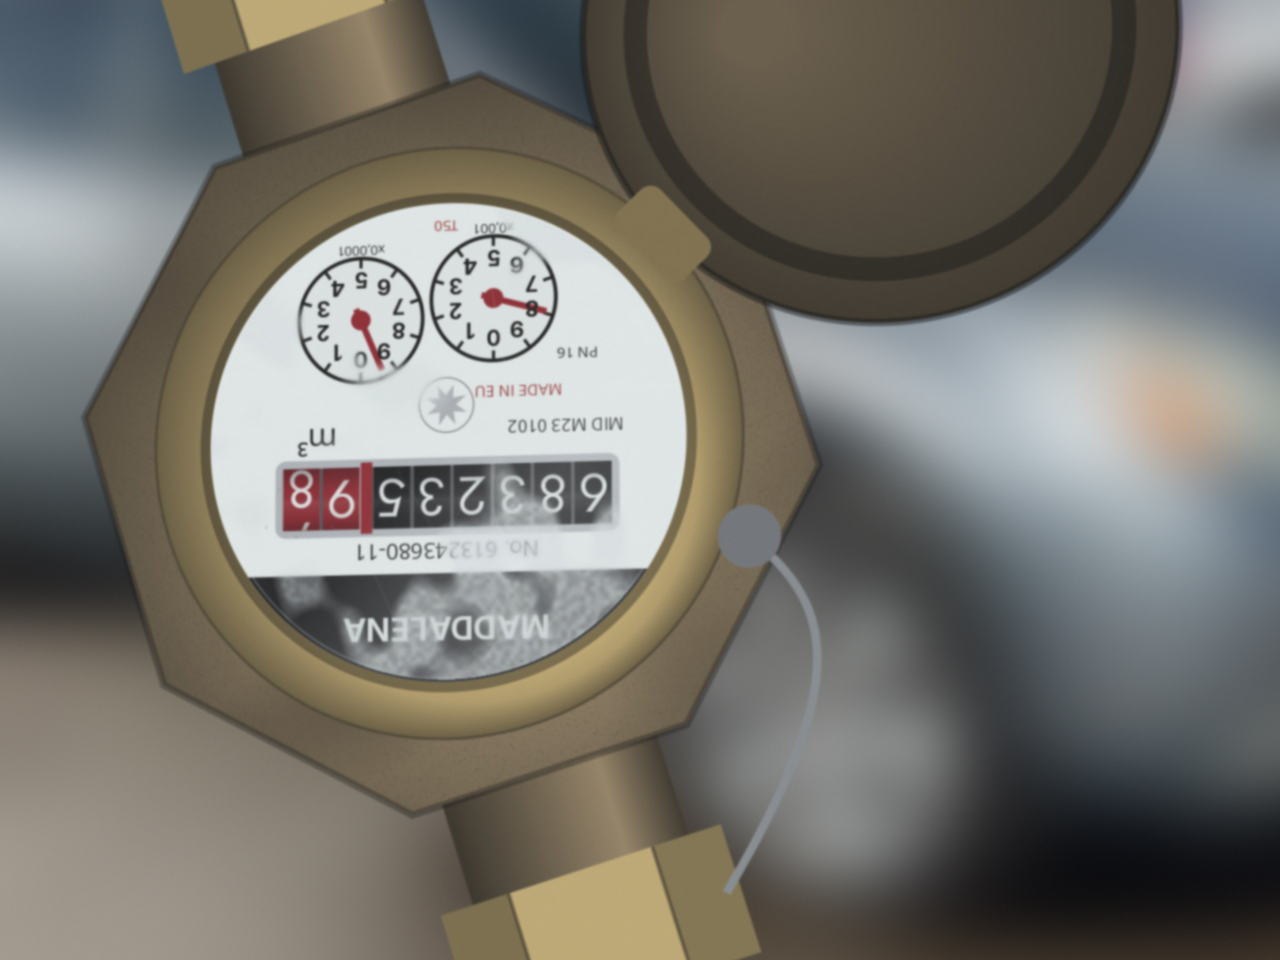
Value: 683235.9779,m³
